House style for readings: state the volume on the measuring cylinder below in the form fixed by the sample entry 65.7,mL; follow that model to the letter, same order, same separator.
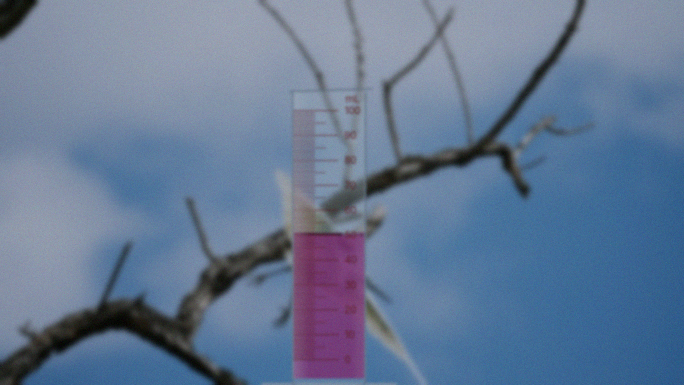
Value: 50,mL
